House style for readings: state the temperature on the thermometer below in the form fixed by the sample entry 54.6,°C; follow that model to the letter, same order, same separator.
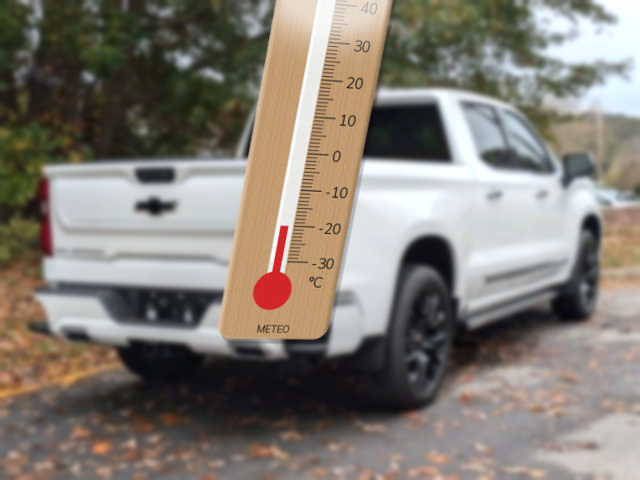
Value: -20,°C
